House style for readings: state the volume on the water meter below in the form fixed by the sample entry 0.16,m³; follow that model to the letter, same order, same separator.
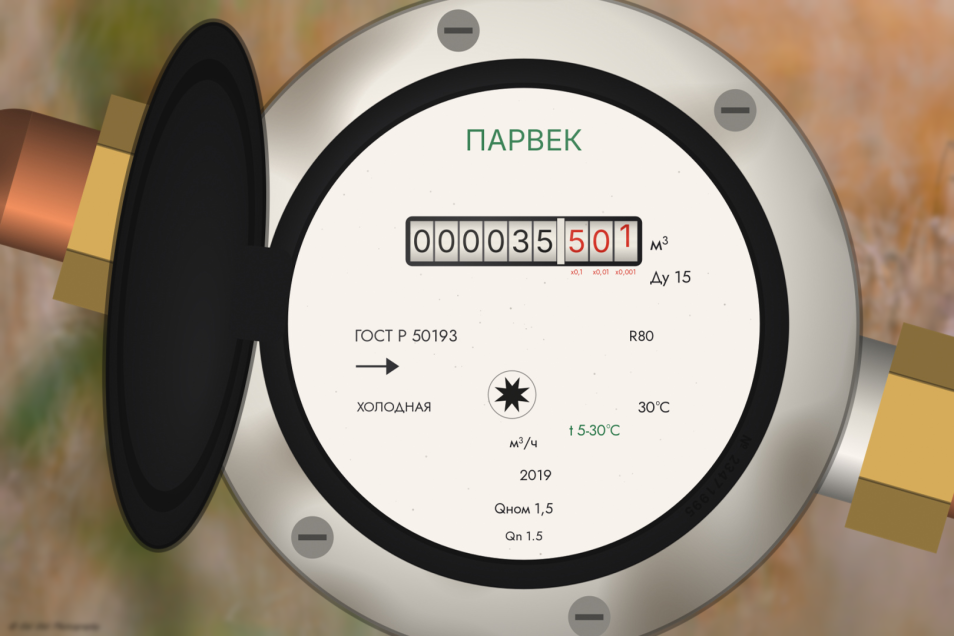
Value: 35.501,m³
